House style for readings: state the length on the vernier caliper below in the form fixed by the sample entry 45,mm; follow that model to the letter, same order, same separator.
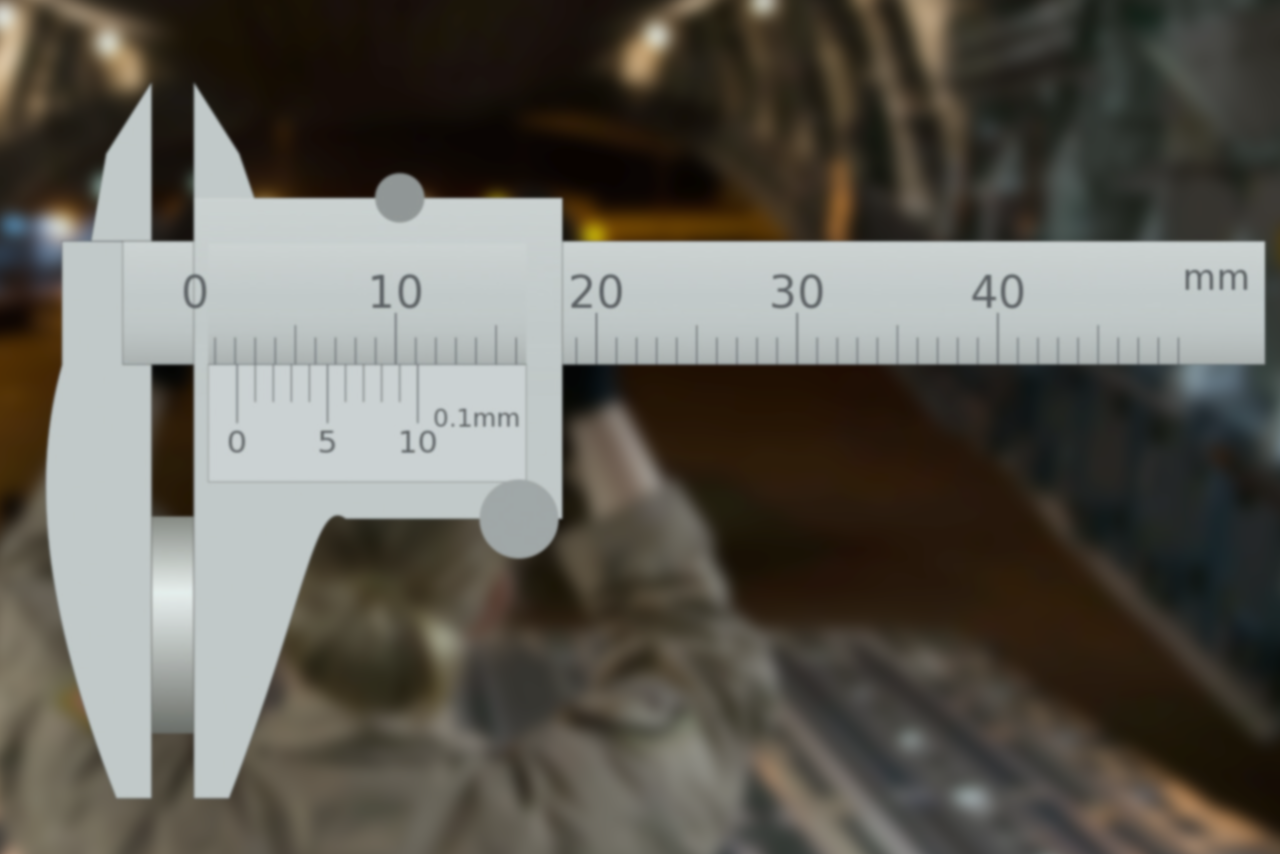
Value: 2.1,mm
